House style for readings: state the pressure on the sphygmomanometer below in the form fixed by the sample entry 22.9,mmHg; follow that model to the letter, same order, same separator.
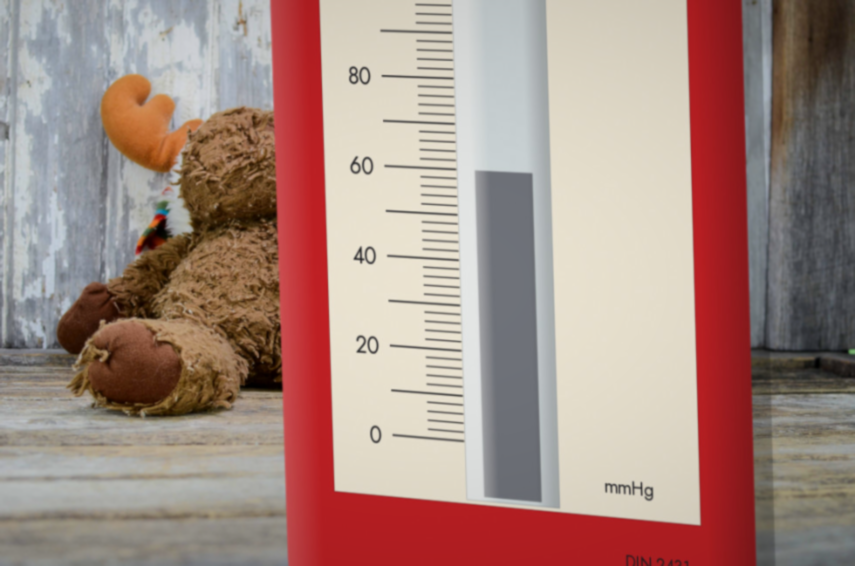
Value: 60,mmHg
